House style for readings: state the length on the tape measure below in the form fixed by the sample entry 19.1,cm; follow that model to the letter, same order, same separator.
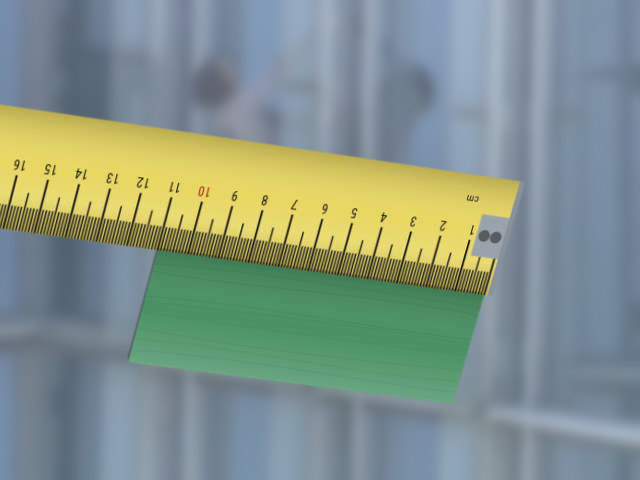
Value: 11,cm
